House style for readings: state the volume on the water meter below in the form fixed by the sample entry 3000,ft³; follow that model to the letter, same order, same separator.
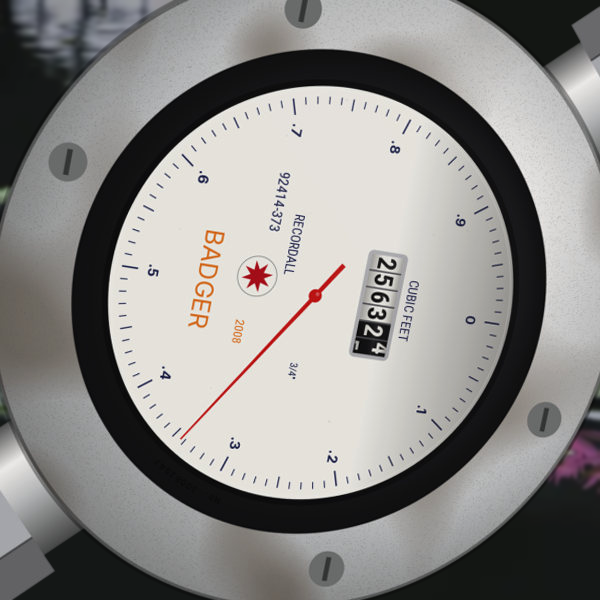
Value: 256324.34,ft³
